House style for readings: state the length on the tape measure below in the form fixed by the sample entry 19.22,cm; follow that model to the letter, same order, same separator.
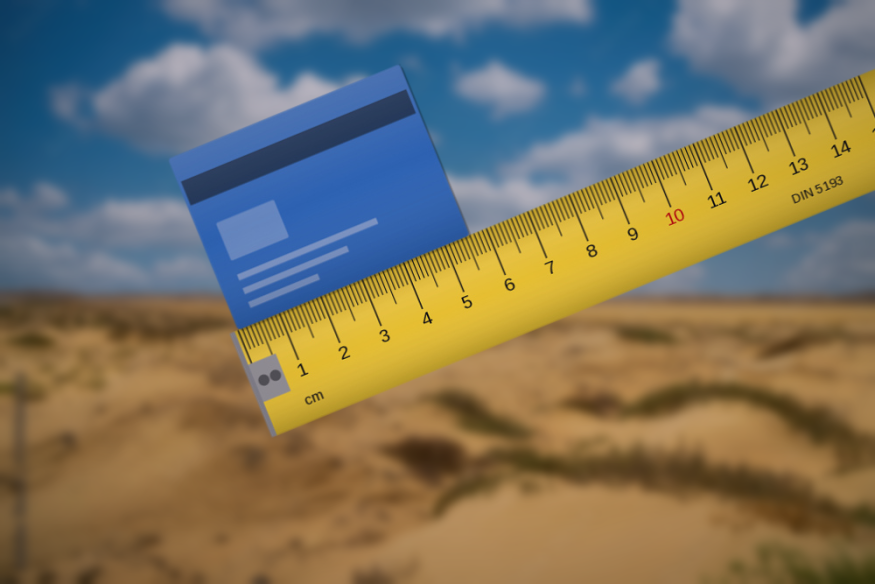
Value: 5.6,cm
